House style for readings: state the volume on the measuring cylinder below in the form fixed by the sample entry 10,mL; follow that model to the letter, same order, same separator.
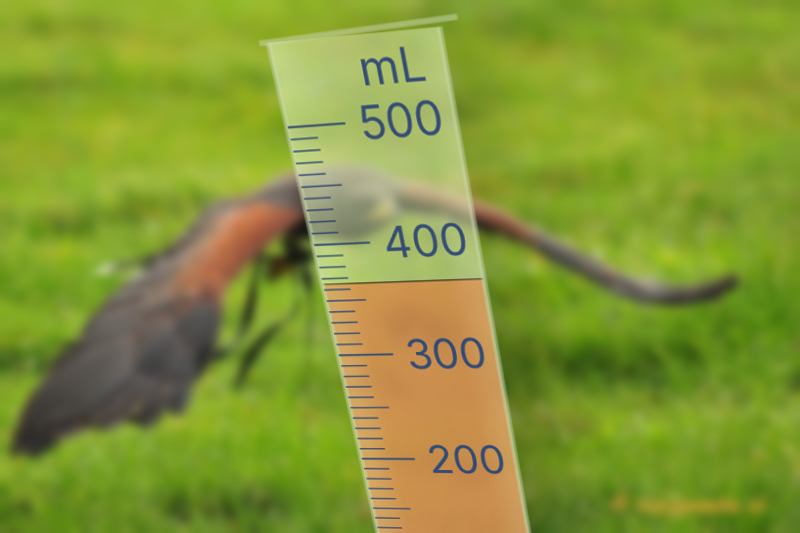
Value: 365,mL
